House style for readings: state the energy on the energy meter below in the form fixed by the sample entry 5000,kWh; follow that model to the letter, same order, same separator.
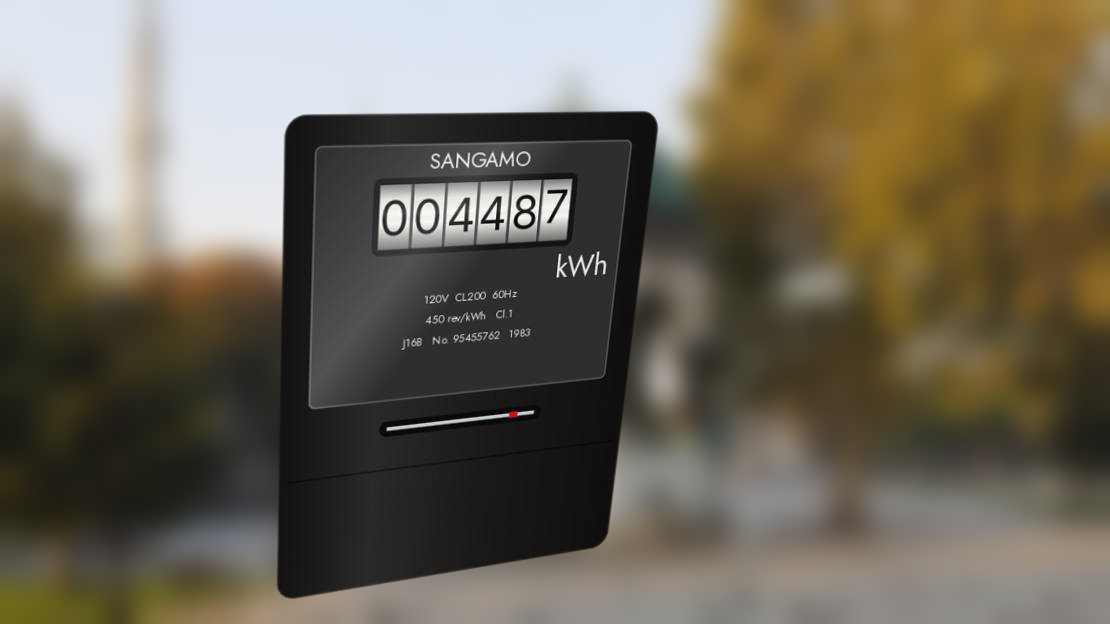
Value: 4487,kWh
